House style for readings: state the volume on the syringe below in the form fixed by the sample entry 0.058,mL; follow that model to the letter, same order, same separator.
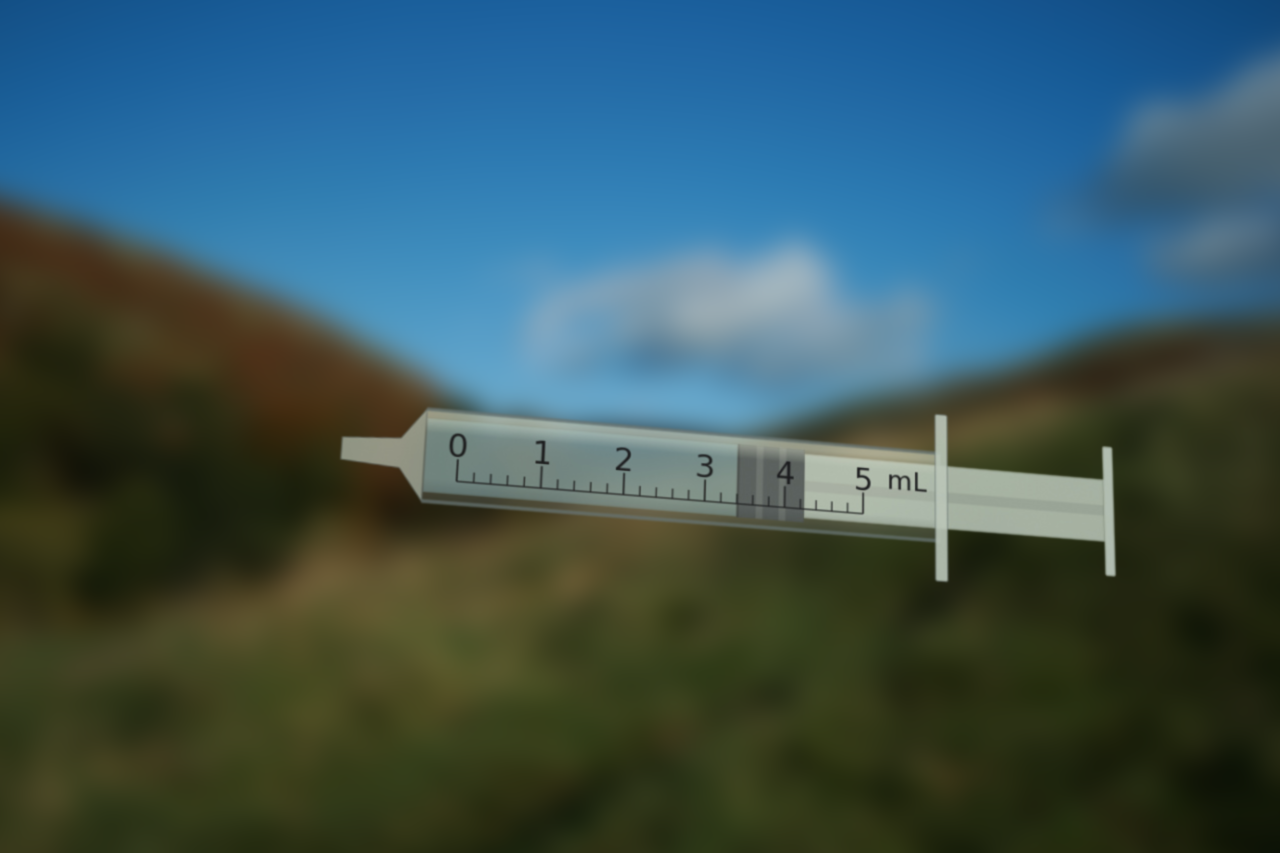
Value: 3.4,mL
